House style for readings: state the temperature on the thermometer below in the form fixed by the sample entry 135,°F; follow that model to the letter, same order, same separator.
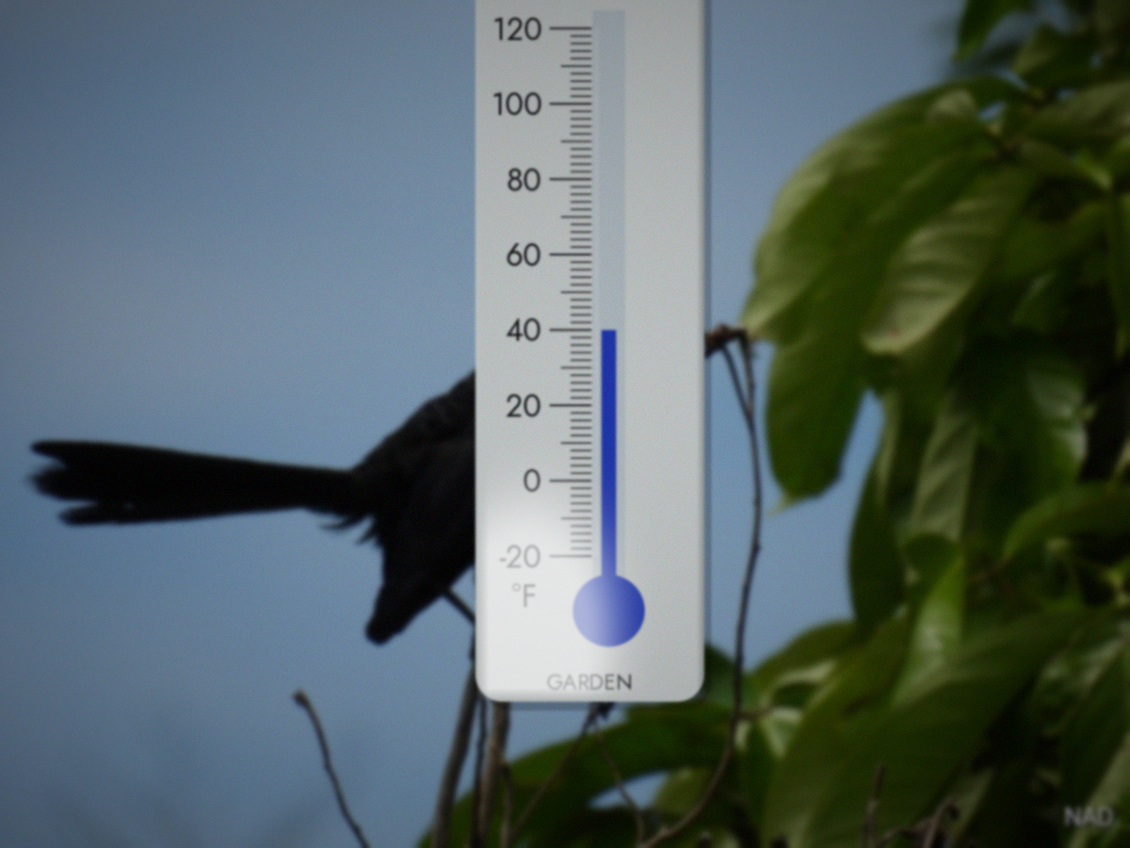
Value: 40,°F
